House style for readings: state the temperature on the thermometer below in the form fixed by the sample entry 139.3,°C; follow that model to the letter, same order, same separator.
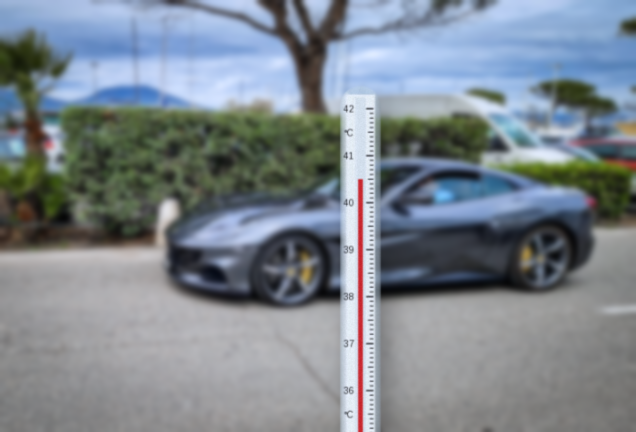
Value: 40.5,°C
